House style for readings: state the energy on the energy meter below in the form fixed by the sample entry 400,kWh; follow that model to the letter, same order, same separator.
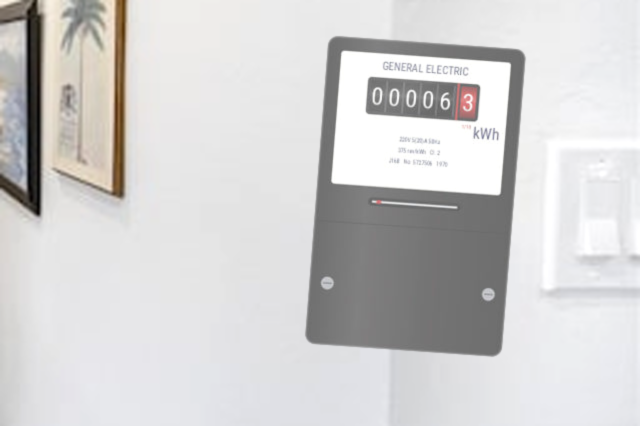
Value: 6.3,kWh
